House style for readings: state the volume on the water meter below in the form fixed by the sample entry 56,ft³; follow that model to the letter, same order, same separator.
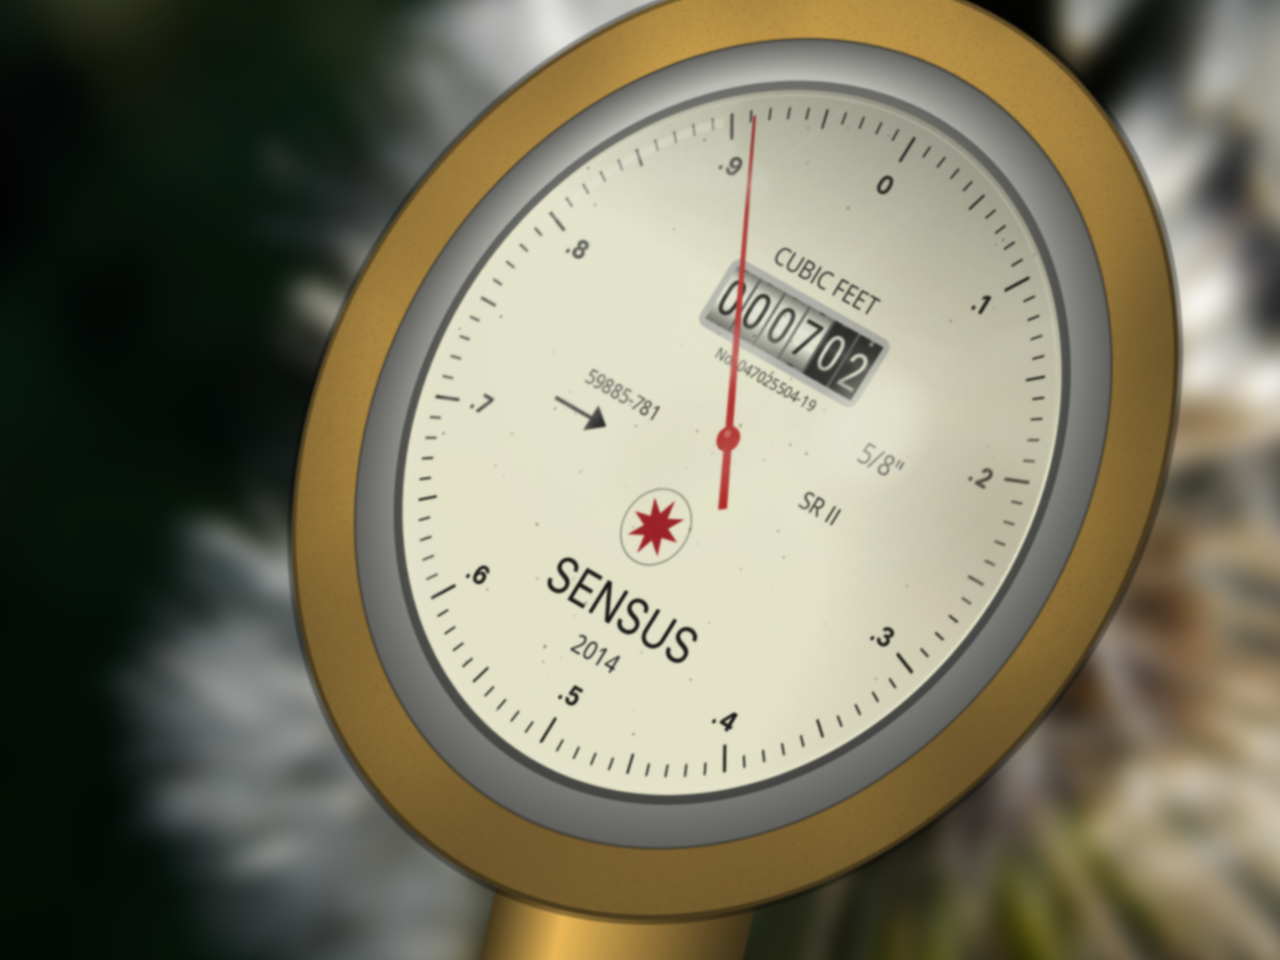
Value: 701.91,ft³
